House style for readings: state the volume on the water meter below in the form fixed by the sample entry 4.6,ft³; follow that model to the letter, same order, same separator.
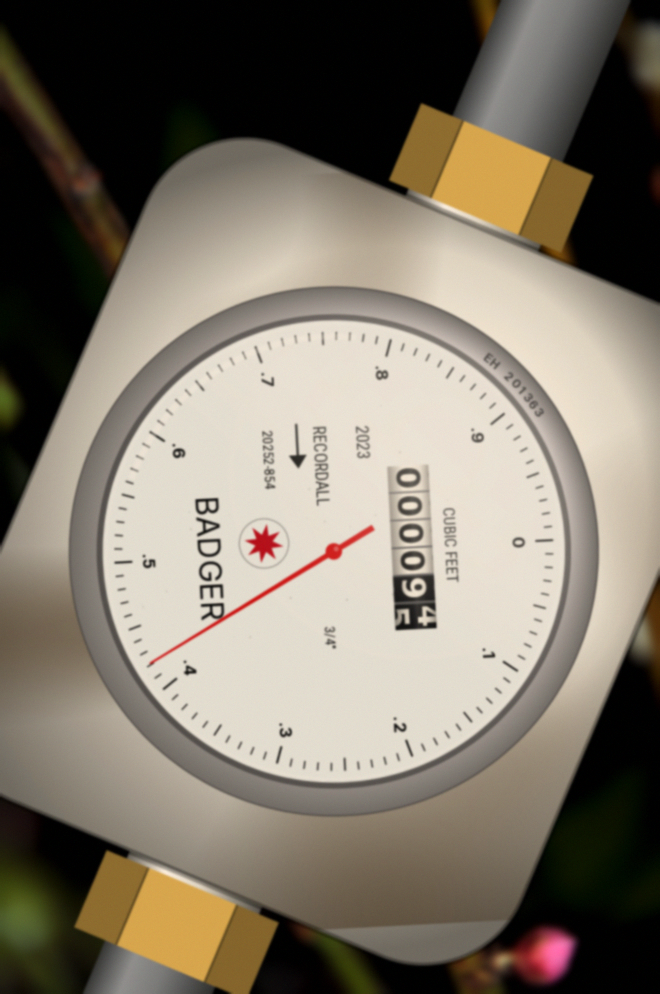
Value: 94.42,ft³
